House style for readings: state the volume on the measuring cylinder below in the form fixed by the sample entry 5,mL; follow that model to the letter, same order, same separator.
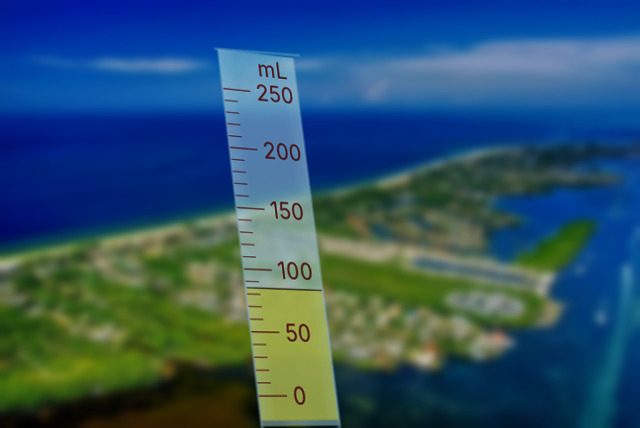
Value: 85,mL
